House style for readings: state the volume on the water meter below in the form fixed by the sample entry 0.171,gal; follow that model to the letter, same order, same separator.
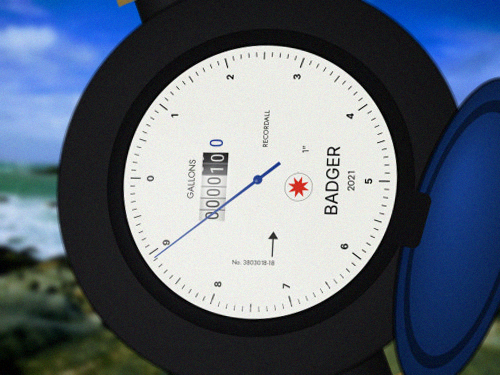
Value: 98.9,gal
